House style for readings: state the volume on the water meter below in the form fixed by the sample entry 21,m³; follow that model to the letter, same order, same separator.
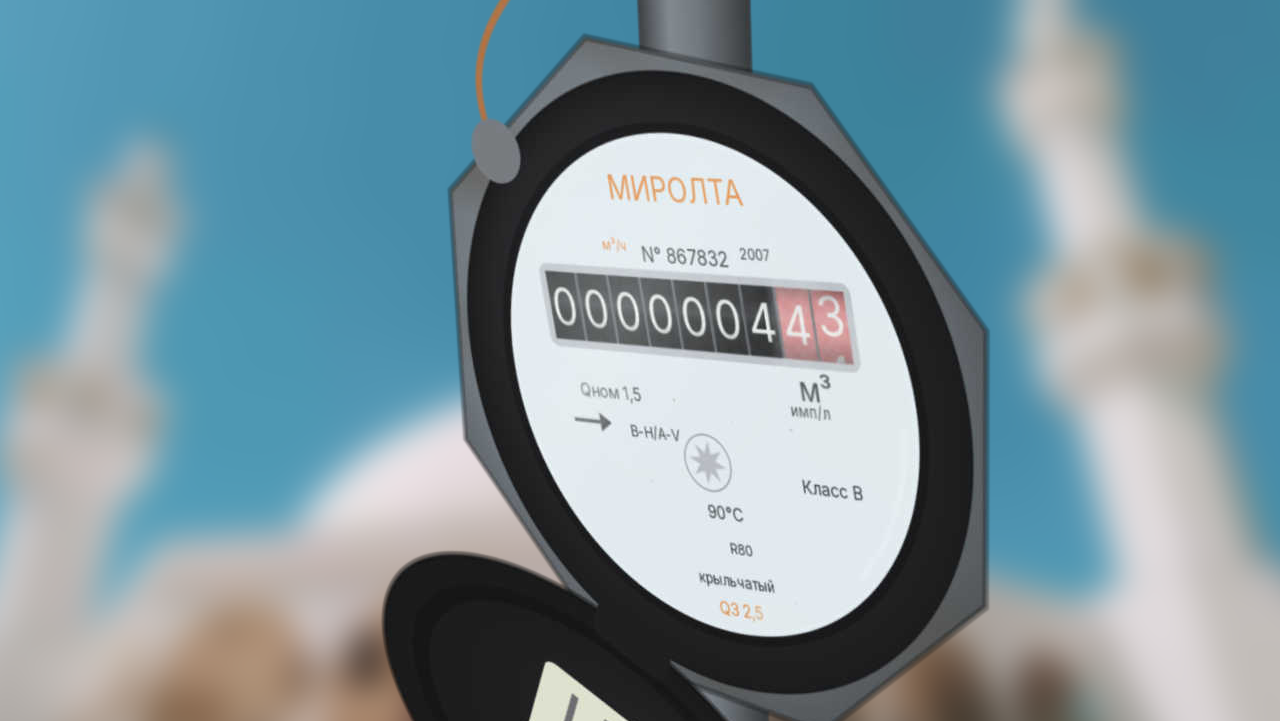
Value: 4.43,m³
